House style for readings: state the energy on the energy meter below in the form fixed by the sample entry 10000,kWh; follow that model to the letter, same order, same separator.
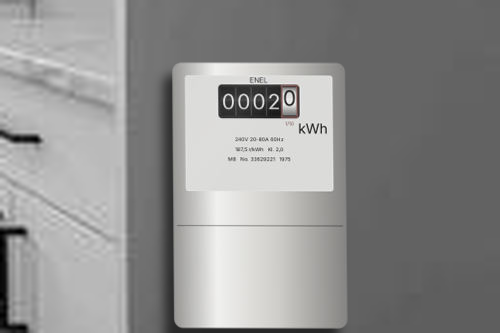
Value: 2.0,kWh
